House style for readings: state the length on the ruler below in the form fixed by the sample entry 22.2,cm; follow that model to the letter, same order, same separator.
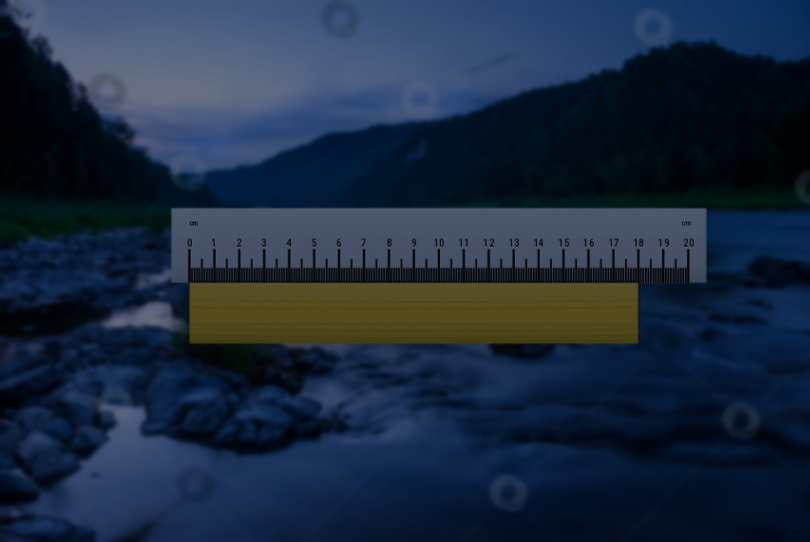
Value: 18,cm
